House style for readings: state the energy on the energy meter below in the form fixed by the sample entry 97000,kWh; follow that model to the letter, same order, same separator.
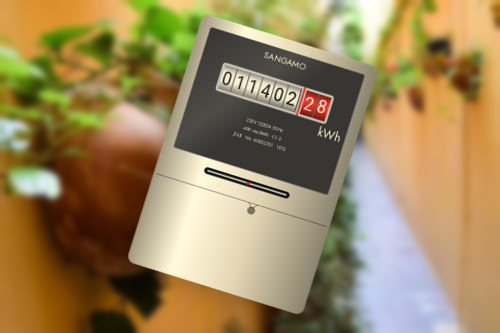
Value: 11402.28,kWh
